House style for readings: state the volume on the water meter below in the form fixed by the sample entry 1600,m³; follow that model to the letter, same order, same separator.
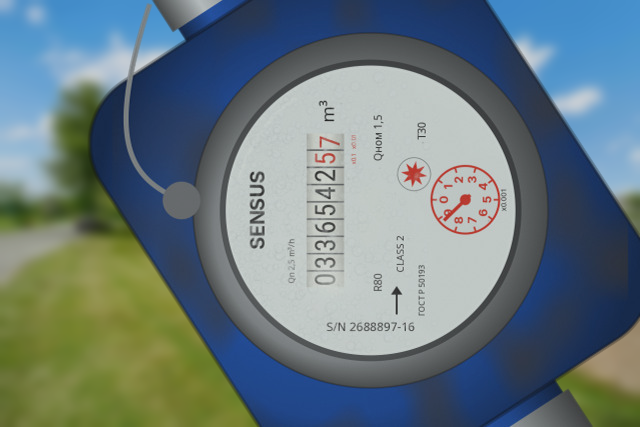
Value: 336542.568,m³
